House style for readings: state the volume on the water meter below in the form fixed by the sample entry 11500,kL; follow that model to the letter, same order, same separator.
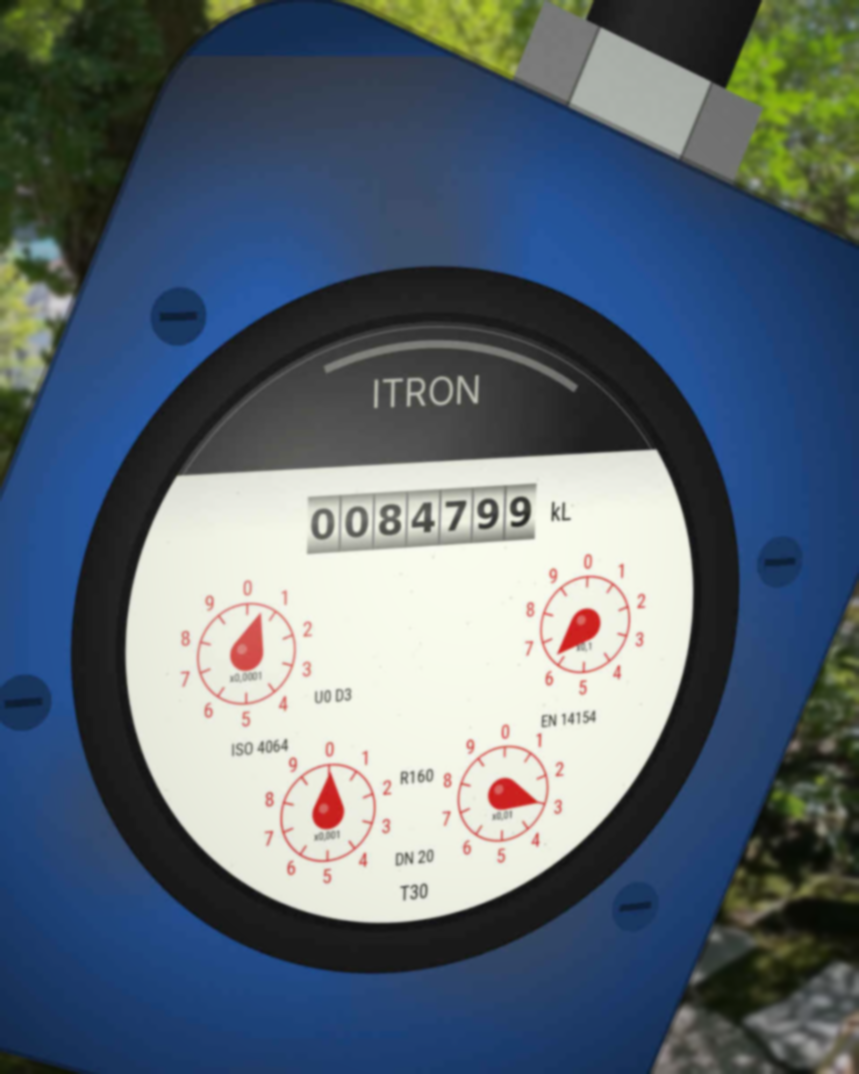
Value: 84799.6300,kL
